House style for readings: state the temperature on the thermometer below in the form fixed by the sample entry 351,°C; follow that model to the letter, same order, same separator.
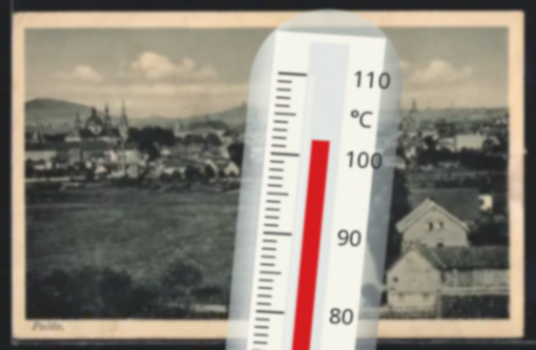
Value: 102,°C
